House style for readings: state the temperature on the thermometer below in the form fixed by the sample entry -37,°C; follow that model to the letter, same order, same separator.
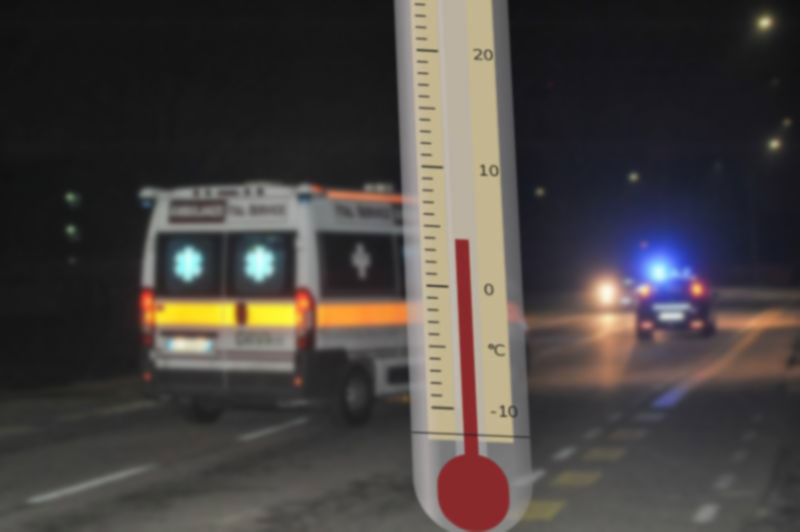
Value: 4,°C
